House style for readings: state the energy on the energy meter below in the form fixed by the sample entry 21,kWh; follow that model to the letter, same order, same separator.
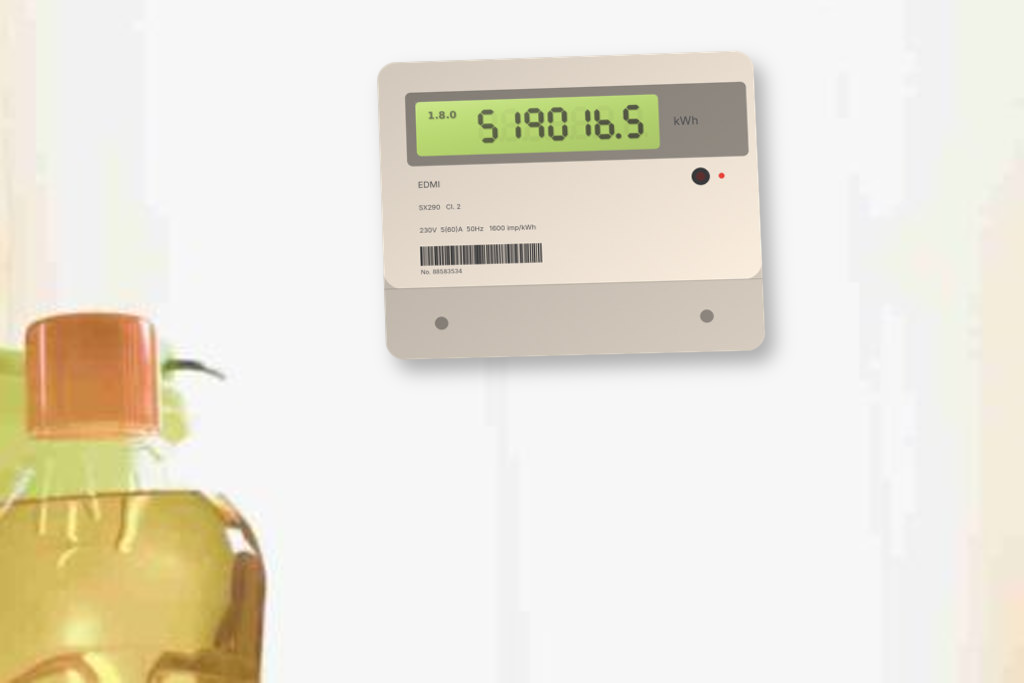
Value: 519016.5,kWh
